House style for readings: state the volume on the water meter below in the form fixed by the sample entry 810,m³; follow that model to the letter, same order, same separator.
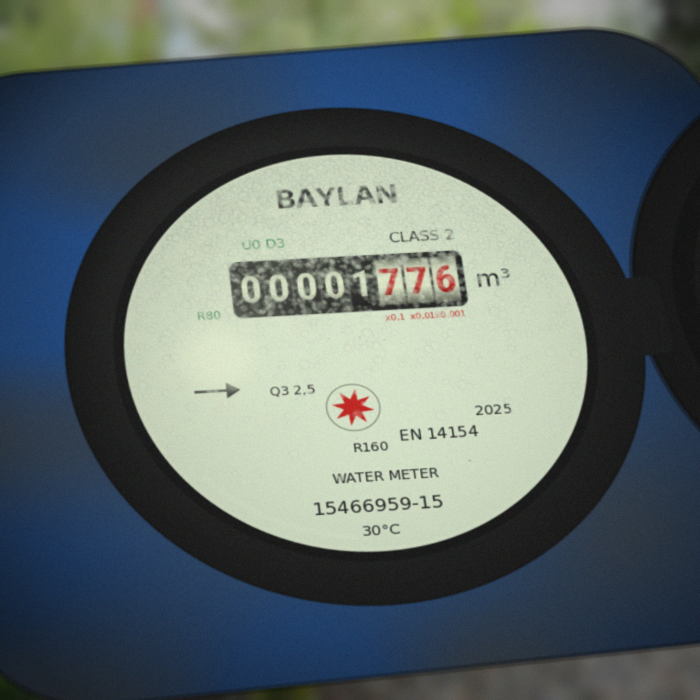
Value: 1.776,m³
